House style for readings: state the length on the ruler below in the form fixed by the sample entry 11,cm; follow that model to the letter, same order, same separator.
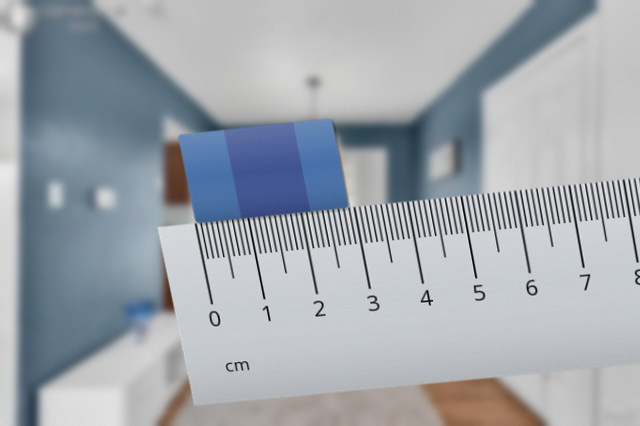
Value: 2.9,cm
